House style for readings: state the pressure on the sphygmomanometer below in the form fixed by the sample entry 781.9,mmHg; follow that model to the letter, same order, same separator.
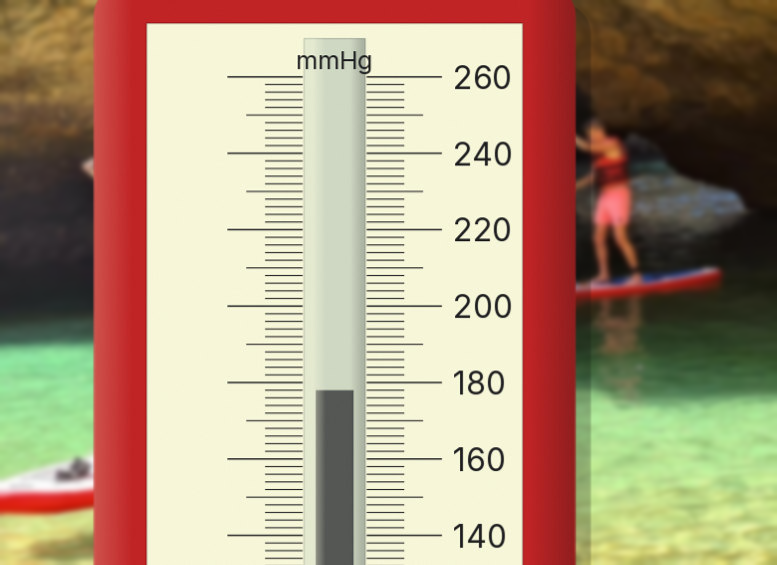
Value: 178,mmHg
